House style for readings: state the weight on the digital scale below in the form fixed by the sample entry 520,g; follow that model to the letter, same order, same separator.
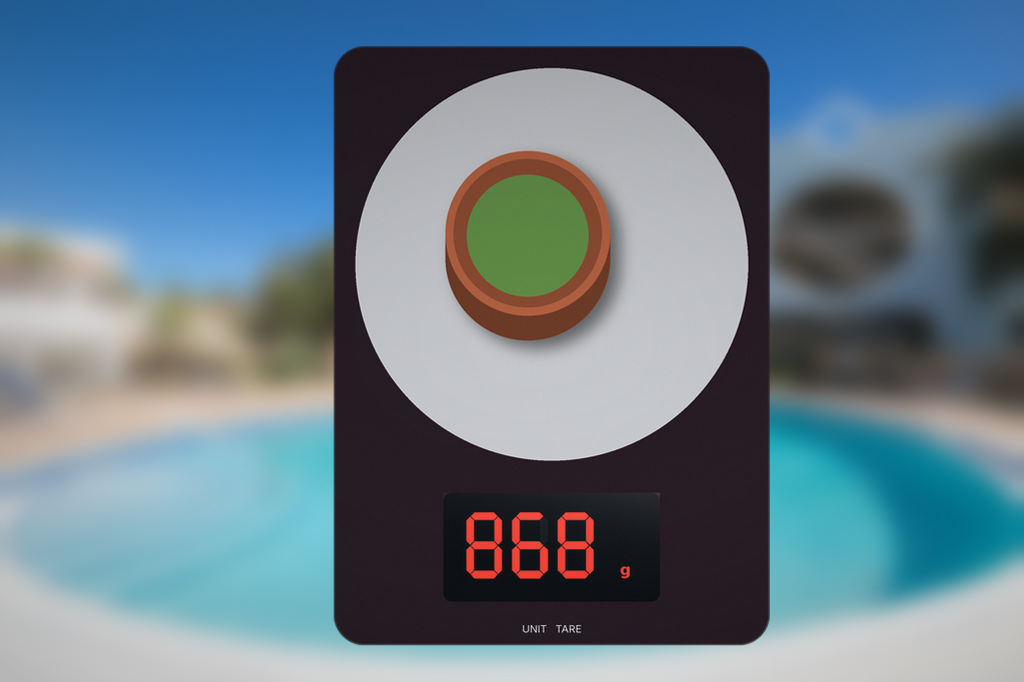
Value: 868,g
